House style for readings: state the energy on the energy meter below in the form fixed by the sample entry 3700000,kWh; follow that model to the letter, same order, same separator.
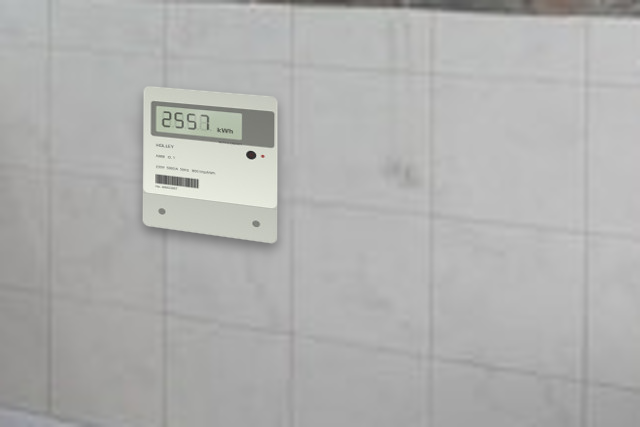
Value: 2557,kWh
